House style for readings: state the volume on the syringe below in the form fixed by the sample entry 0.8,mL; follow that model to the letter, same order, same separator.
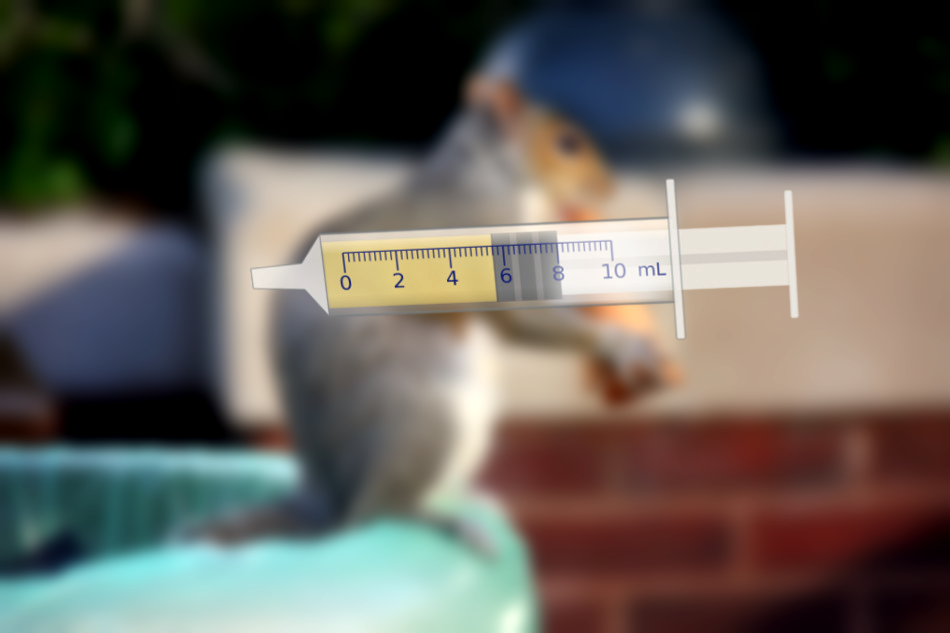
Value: 5.6,mL
